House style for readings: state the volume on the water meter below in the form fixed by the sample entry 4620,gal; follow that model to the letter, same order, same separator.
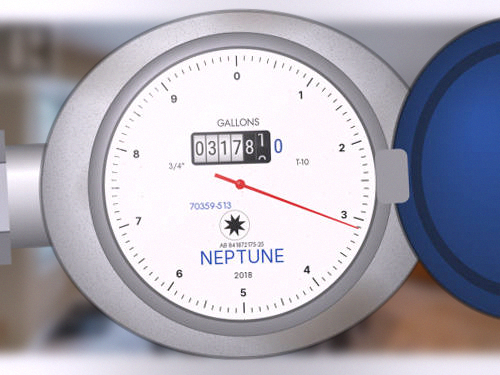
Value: 317813.1,gal
